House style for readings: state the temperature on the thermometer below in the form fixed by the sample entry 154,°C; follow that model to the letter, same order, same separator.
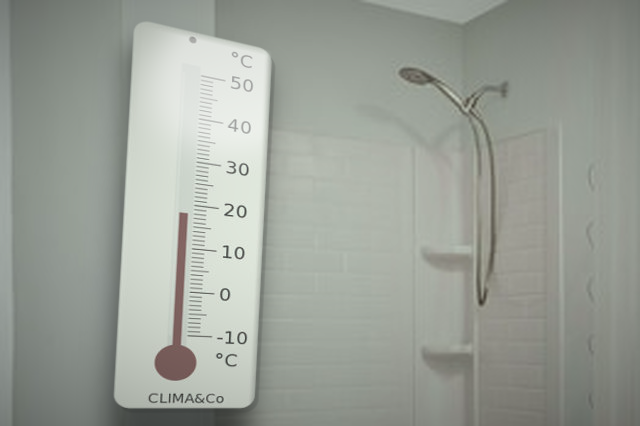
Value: 18,°C
